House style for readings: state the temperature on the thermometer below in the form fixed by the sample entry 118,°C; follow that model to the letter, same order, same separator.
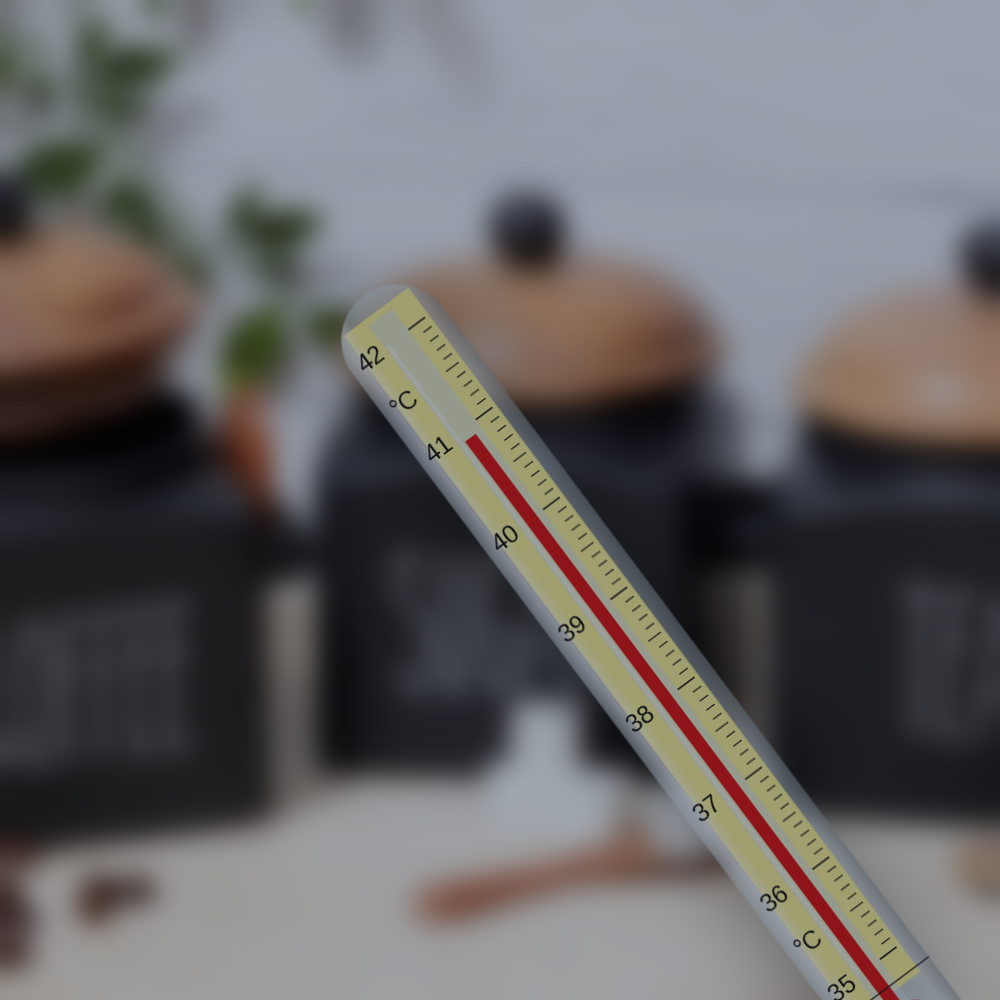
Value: 40.9,°C
